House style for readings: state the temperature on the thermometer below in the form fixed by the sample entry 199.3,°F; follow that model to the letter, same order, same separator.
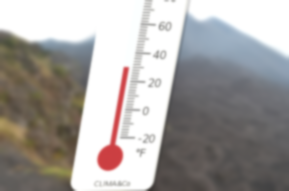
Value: 30,°F
